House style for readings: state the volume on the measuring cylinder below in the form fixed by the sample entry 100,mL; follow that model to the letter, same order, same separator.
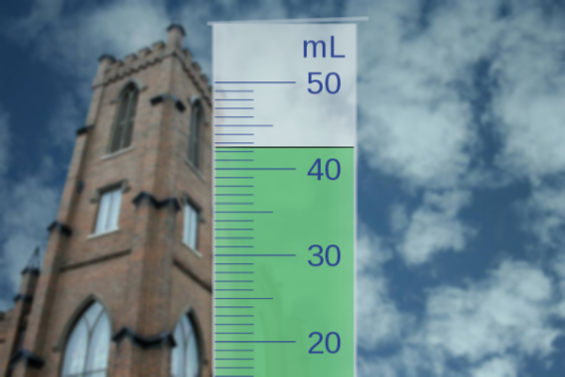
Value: 42.5,mL
